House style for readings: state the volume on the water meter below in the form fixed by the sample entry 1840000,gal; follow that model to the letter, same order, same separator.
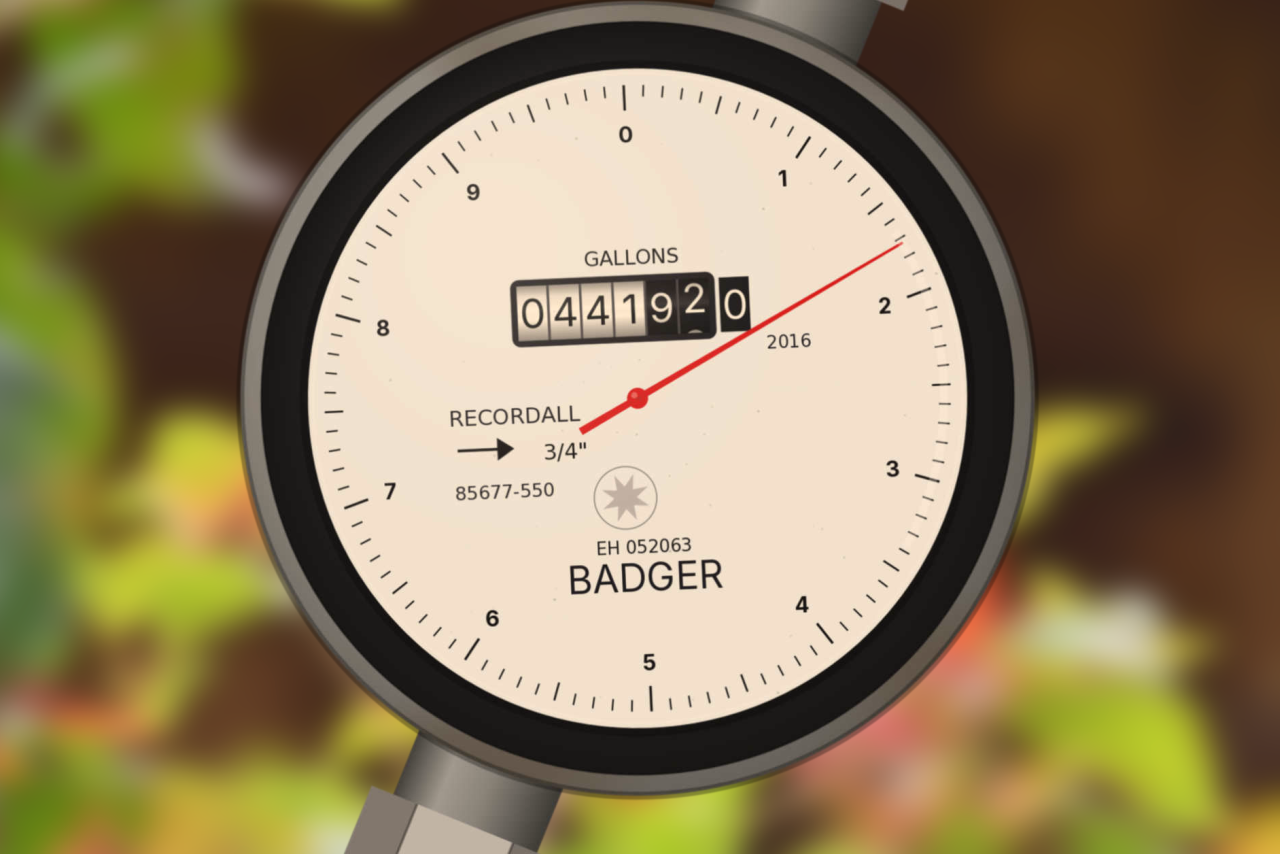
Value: 441921.7,gal
